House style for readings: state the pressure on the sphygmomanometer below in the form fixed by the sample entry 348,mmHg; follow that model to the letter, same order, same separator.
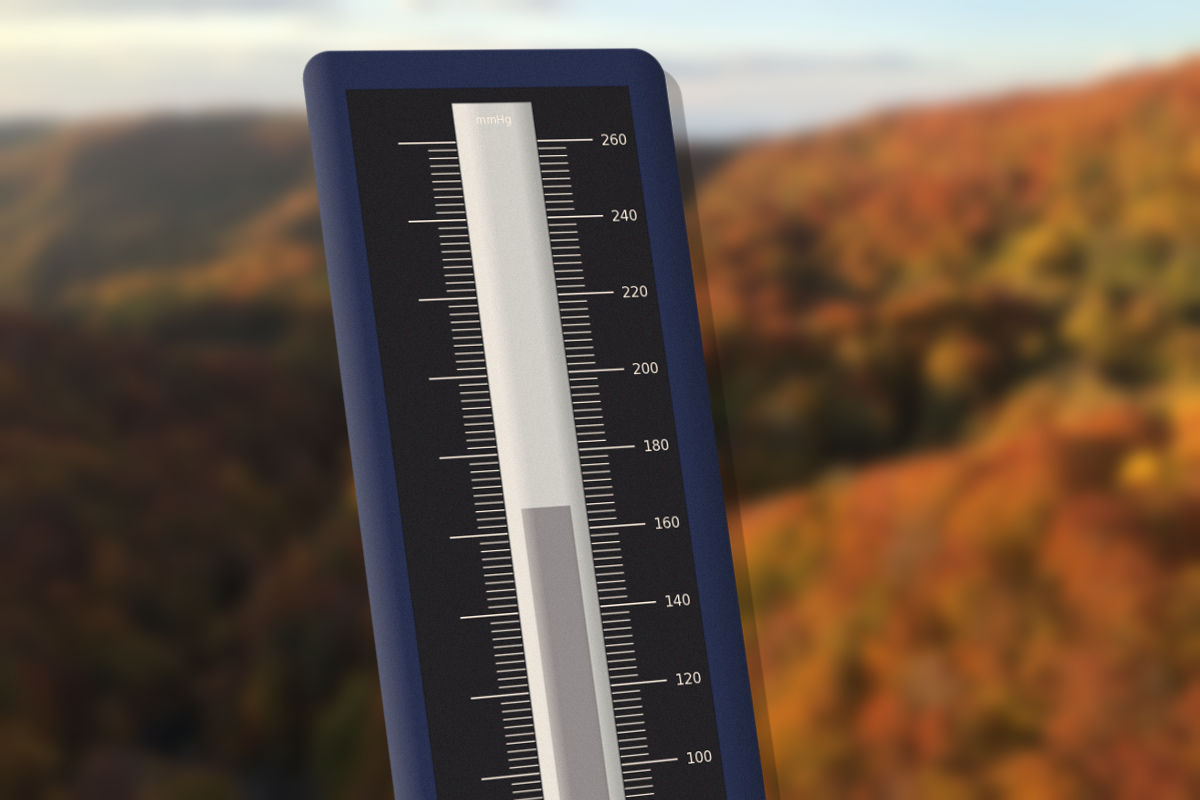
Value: 166,mmHg
